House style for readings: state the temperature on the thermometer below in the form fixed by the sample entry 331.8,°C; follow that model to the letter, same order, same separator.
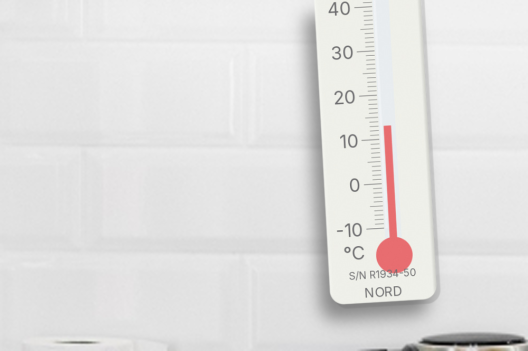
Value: 13,°C
